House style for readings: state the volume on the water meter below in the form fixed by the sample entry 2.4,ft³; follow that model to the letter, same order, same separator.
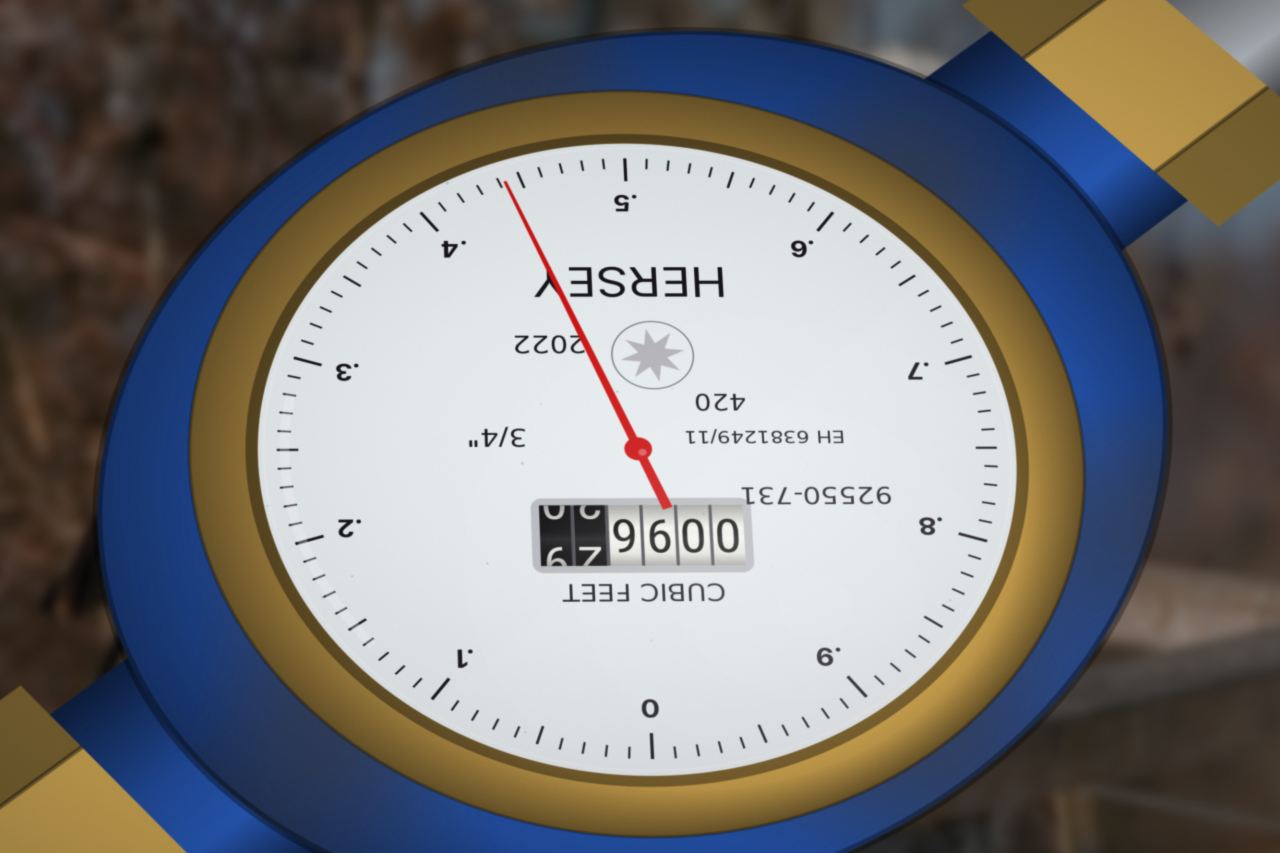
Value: 9629.44,ft³
